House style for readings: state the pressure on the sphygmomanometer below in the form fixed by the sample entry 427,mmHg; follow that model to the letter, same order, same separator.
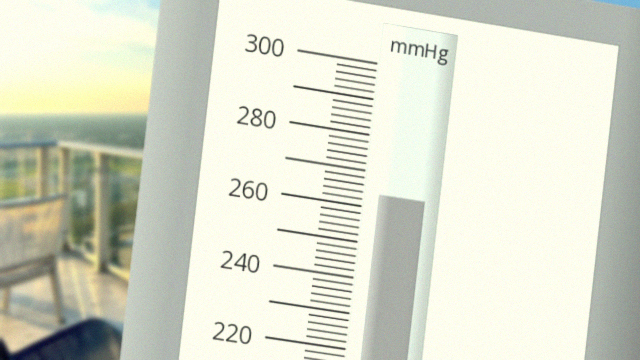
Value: 264,mmHg
